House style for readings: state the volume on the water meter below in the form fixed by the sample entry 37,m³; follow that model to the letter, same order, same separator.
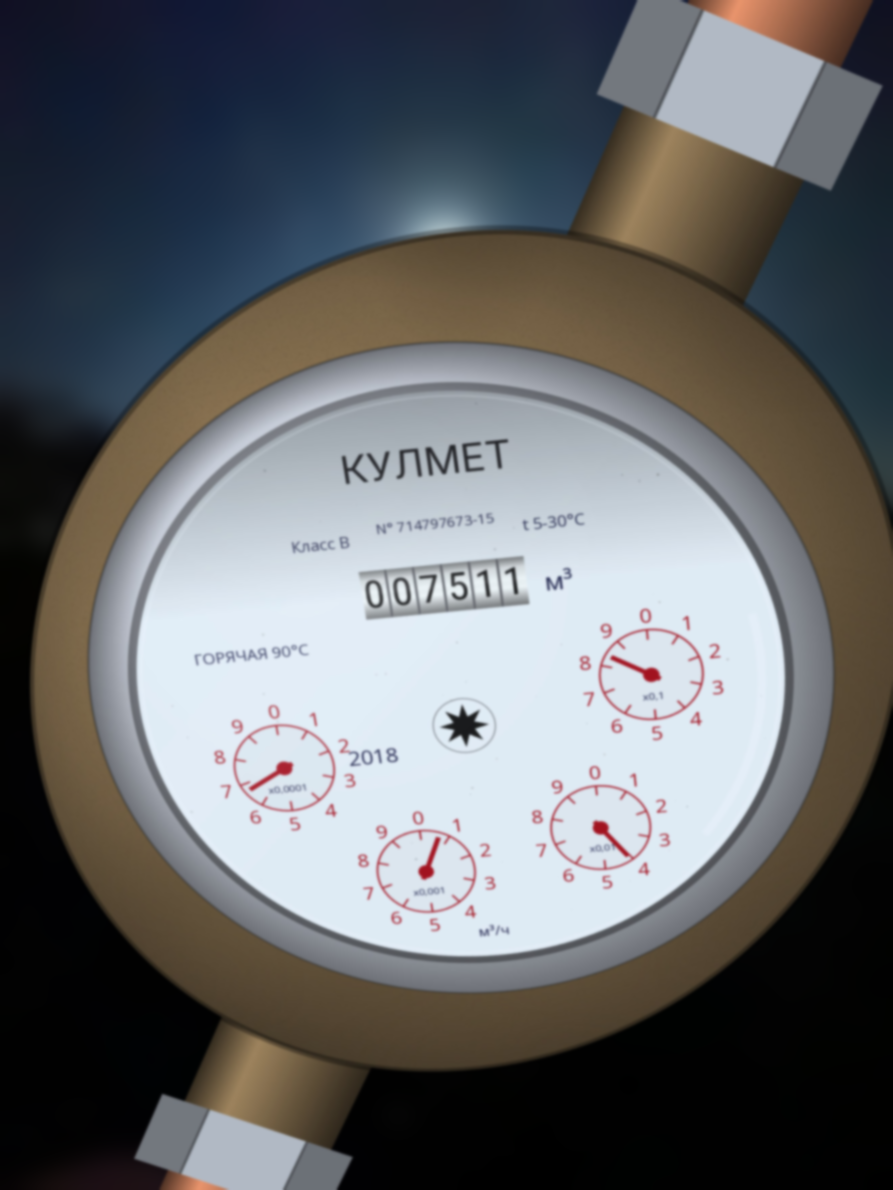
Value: 7511.8406,m³
